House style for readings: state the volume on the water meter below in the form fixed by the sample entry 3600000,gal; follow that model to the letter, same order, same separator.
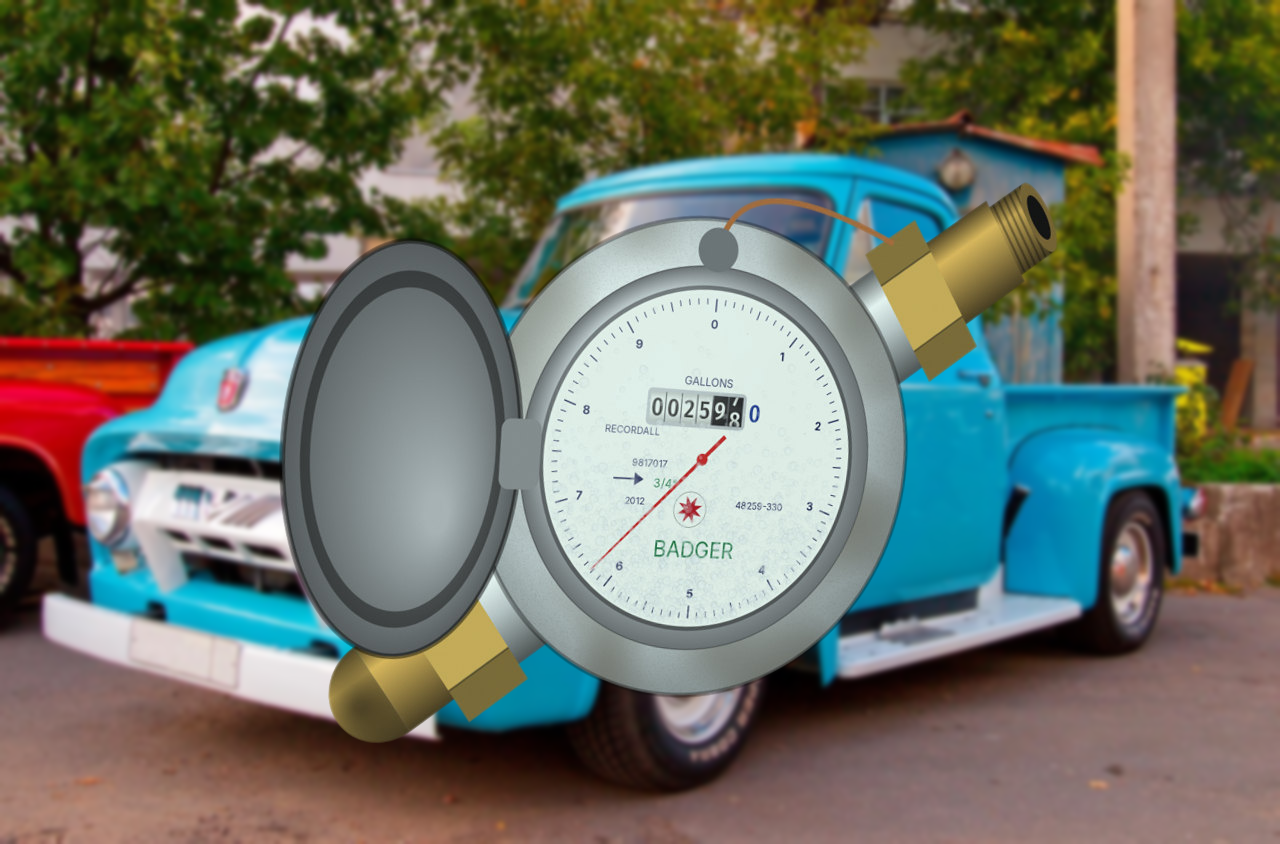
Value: 25976.2,gal
